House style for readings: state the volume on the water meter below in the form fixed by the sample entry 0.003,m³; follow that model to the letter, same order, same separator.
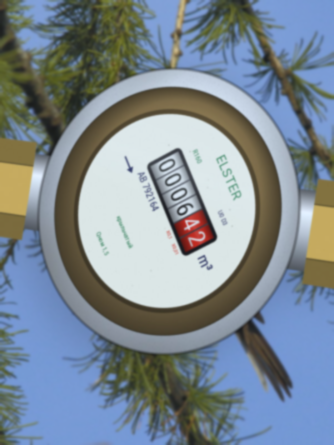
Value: 6.42,m³
